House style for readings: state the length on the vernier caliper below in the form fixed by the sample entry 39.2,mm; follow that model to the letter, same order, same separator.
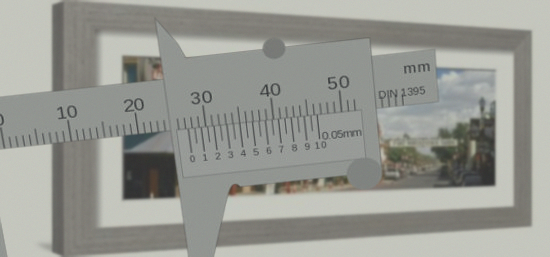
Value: 27.4,mm
